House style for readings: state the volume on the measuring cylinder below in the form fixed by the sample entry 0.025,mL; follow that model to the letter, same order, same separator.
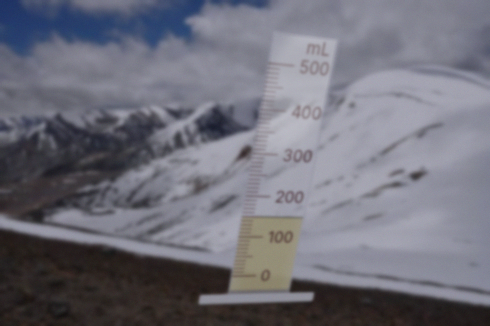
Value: 150,mL
